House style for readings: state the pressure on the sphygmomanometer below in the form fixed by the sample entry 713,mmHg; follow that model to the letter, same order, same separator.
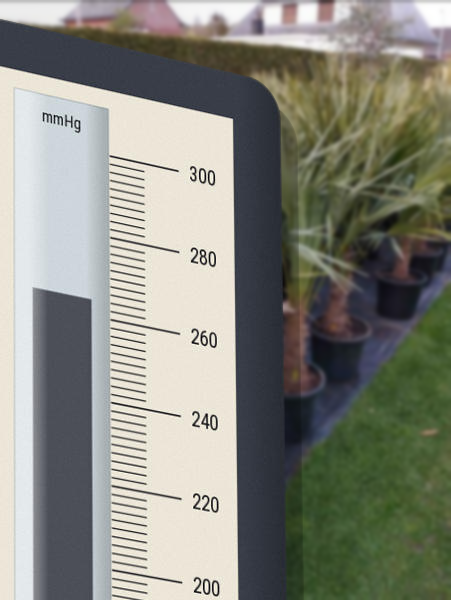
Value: 264,mmHg
